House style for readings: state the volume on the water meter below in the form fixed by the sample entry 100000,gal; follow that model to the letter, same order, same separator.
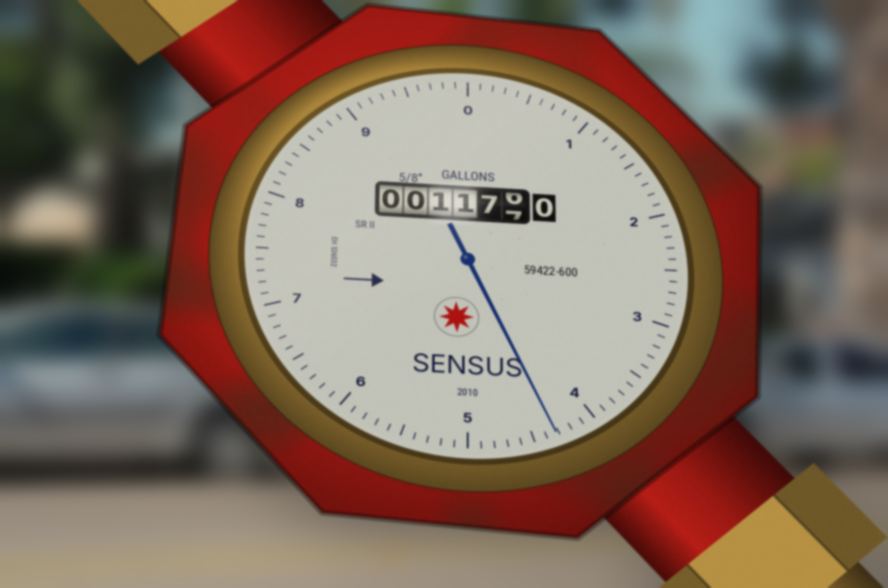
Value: 11764.3,gal
